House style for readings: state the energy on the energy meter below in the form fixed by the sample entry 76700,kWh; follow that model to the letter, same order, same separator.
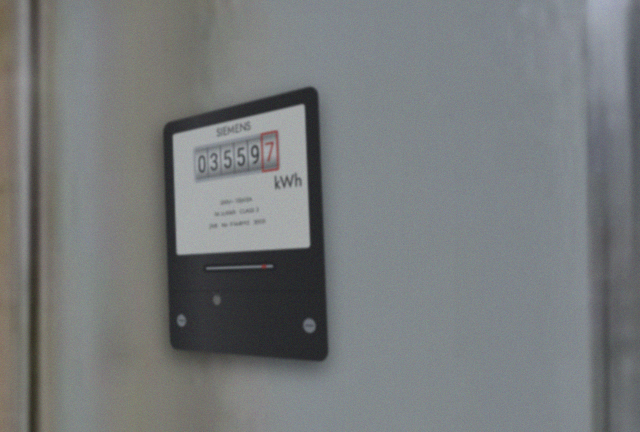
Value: 3559.7,kWh
